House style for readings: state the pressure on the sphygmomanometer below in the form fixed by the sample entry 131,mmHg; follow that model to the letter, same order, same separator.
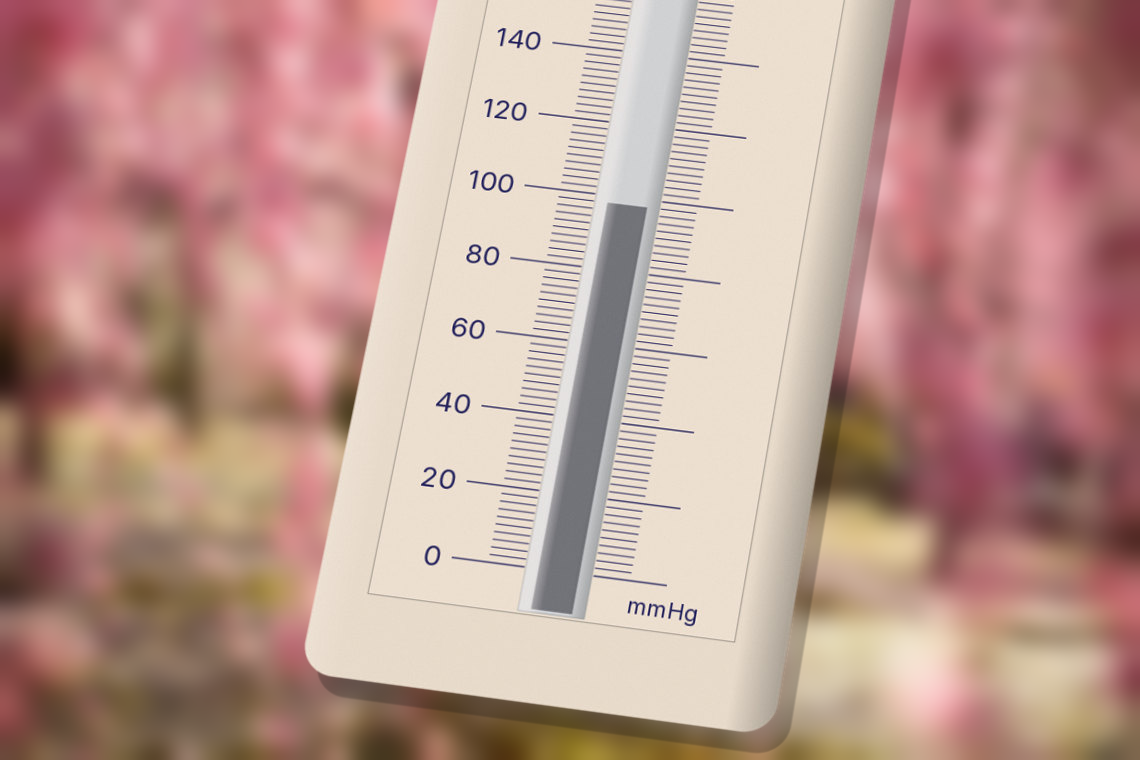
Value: 98,mmHg
